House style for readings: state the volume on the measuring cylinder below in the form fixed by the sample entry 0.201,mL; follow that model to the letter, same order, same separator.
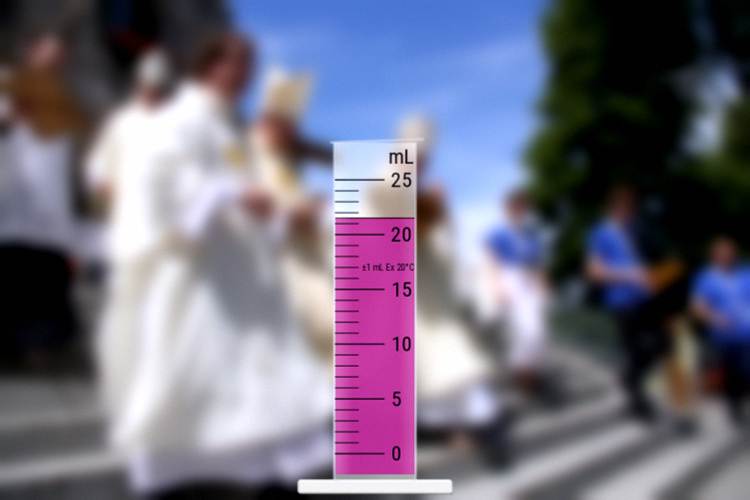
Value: 21.5,mL
